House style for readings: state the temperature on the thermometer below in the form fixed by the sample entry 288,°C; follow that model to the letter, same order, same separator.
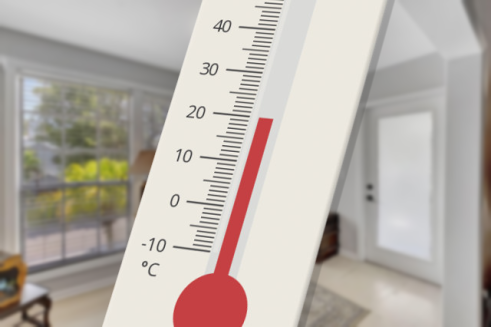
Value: 20,°C
